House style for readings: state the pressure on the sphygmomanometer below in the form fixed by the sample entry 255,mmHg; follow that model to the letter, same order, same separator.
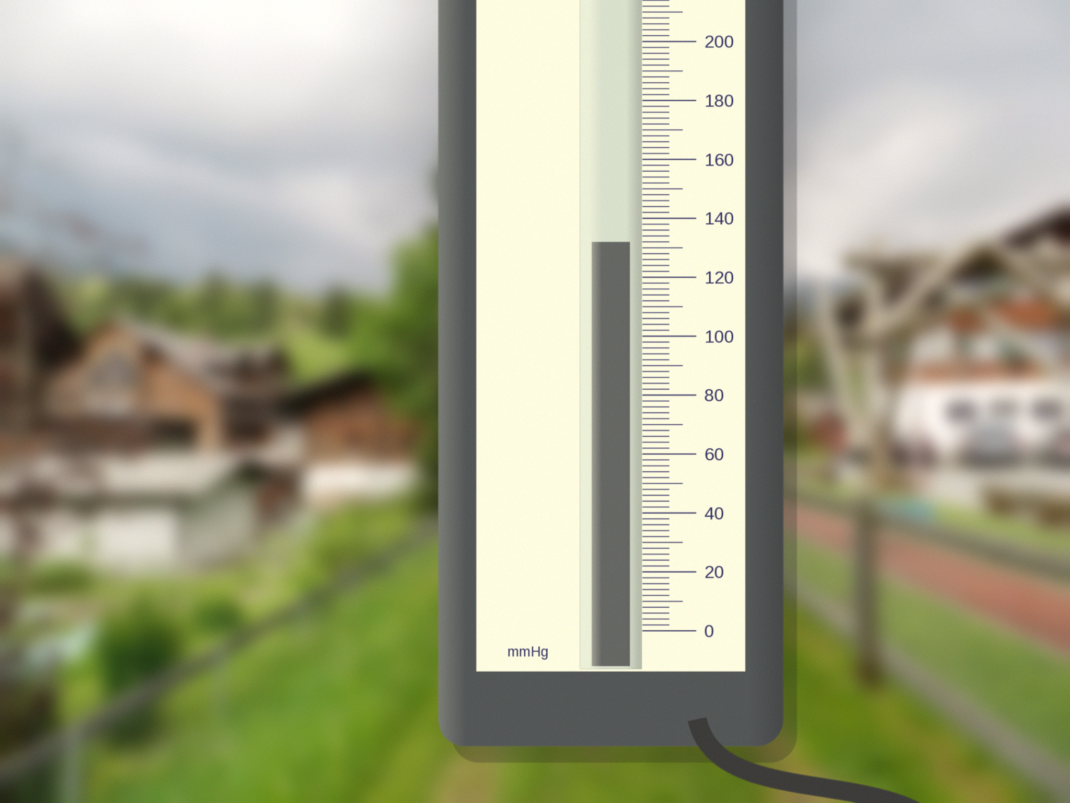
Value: 132,mmHg
